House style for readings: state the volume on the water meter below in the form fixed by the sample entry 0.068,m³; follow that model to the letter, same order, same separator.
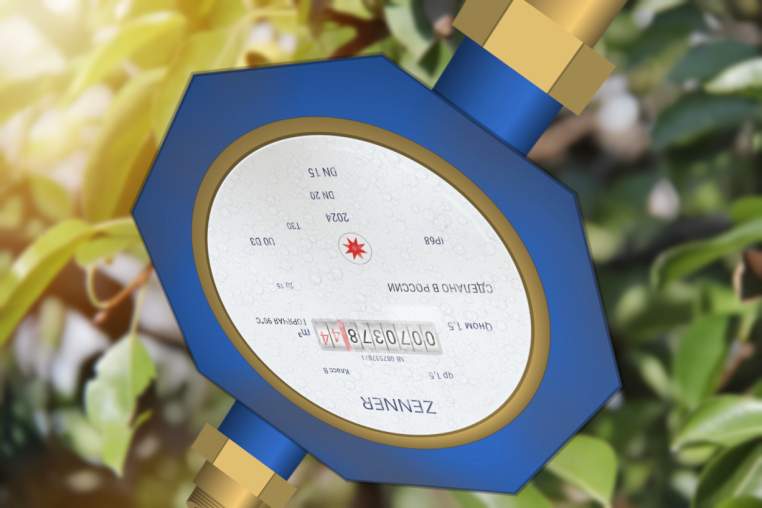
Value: 70378.44,m³
